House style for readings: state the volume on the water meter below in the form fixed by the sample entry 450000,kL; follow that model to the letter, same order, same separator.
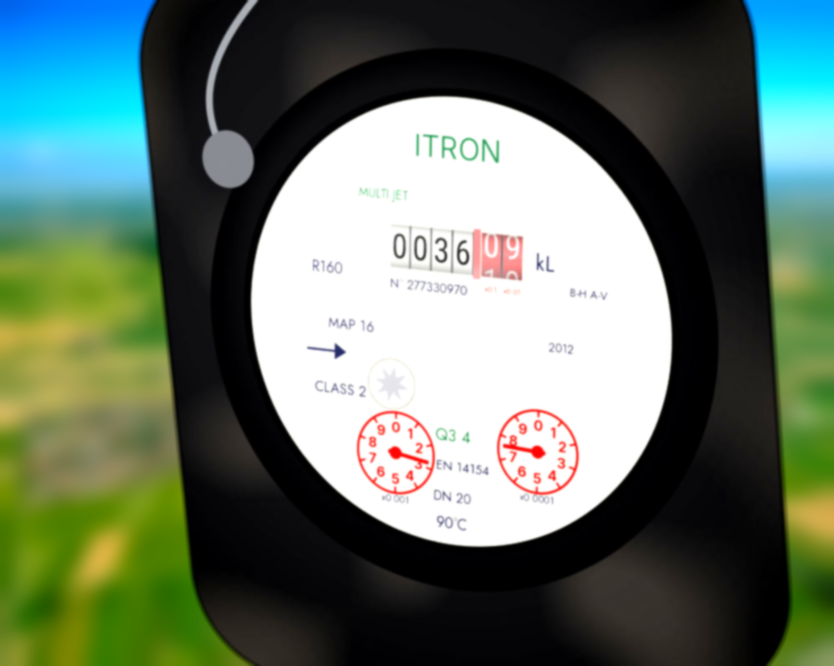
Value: 36.0927,kL
